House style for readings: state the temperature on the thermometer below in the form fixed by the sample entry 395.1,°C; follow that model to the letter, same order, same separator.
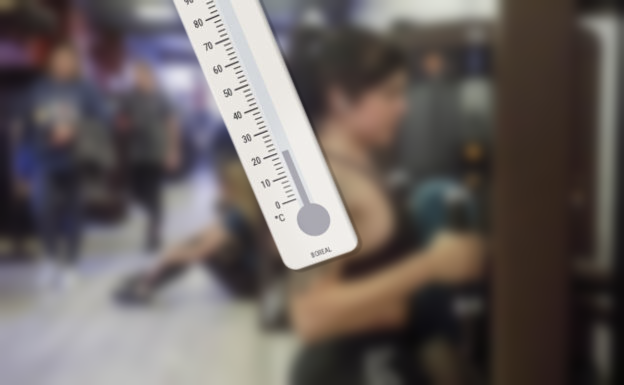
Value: 20,°C
